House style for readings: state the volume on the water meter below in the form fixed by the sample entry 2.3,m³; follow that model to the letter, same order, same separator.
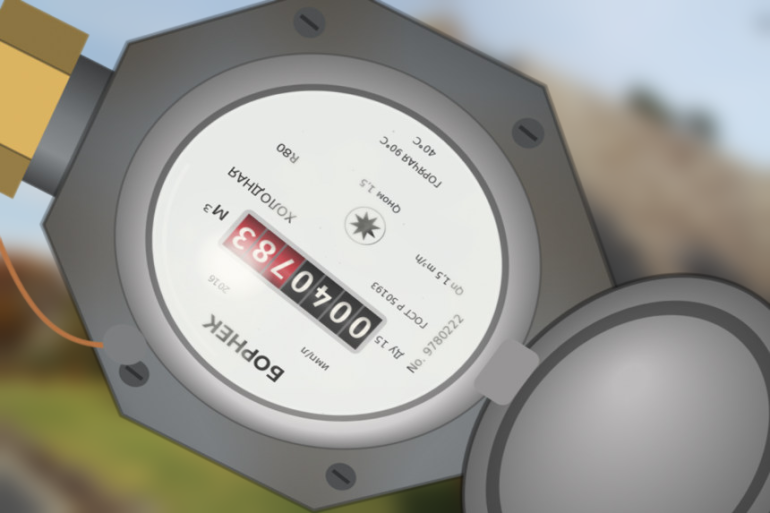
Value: 40.783,m³
